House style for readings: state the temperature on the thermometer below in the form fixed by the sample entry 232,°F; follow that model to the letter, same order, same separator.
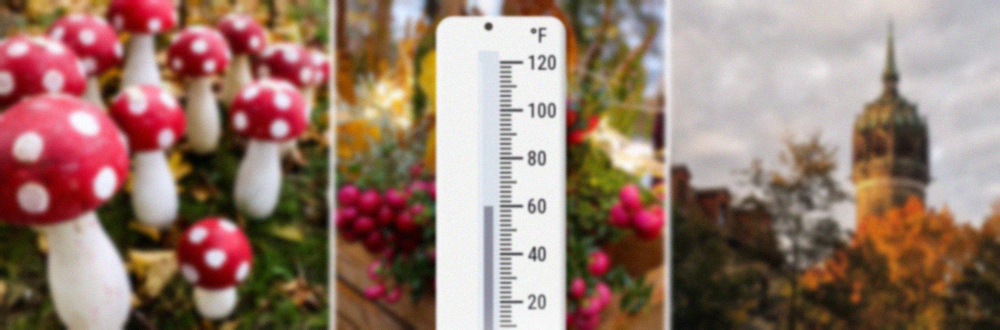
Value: 60,°F
